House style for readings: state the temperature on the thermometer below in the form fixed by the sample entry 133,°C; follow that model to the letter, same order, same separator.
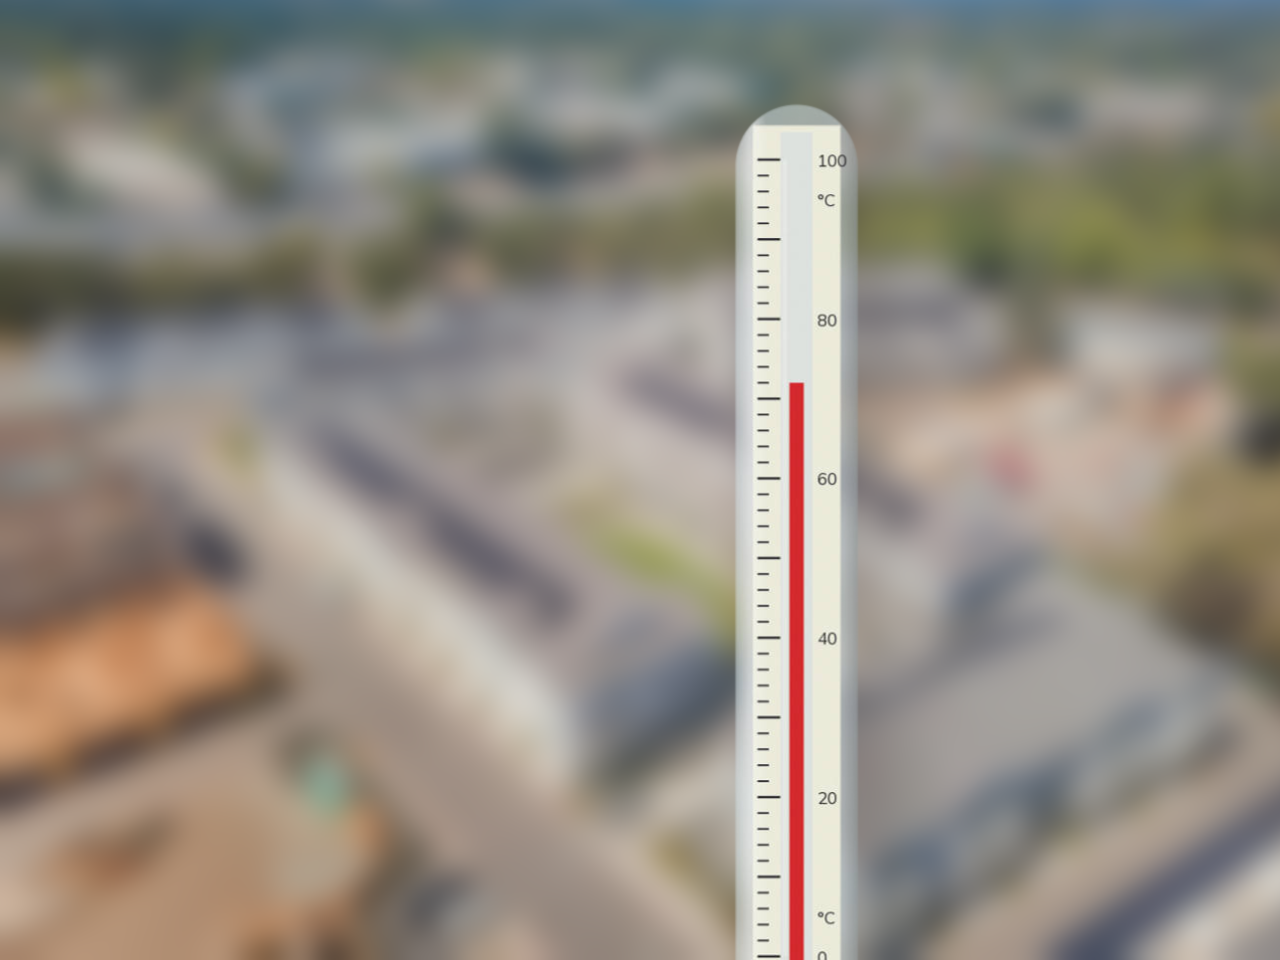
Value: 72,°C
